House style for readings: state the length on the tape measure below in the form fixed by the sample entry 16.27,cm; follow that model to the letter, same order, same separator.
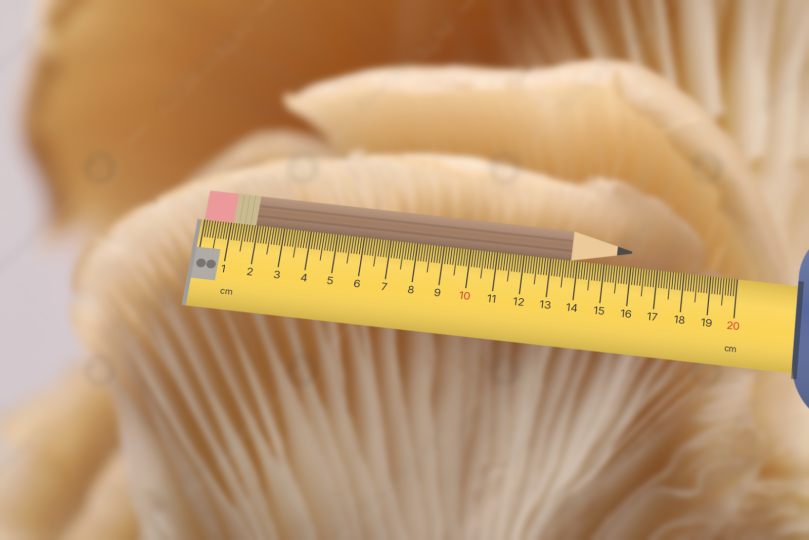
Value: 16,cm
